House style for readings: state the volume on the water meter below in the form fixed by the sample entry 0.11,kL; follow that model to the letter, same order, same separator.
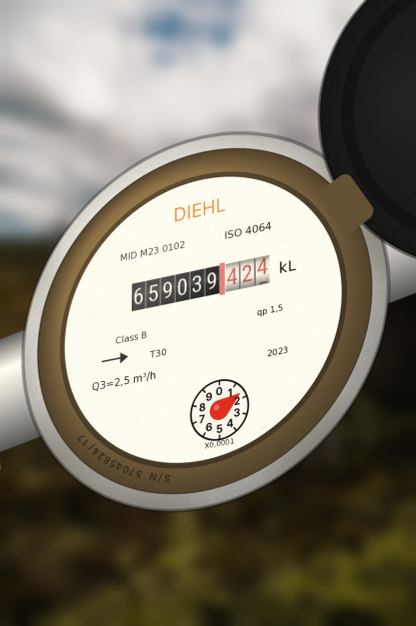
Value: 659039.4241,kL
